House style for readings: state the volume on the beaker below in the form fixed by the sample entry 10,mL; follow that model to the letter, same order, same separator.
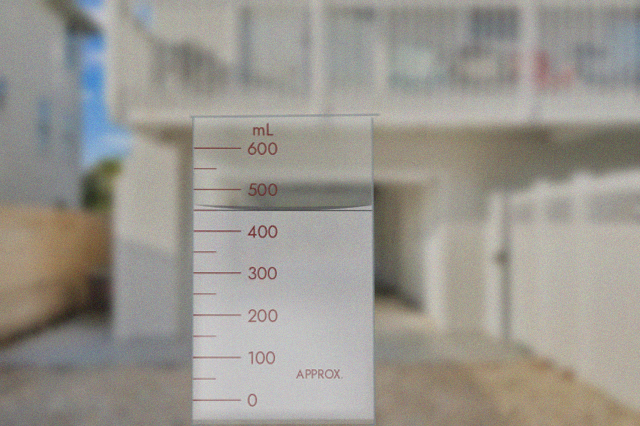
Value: 450,mL
